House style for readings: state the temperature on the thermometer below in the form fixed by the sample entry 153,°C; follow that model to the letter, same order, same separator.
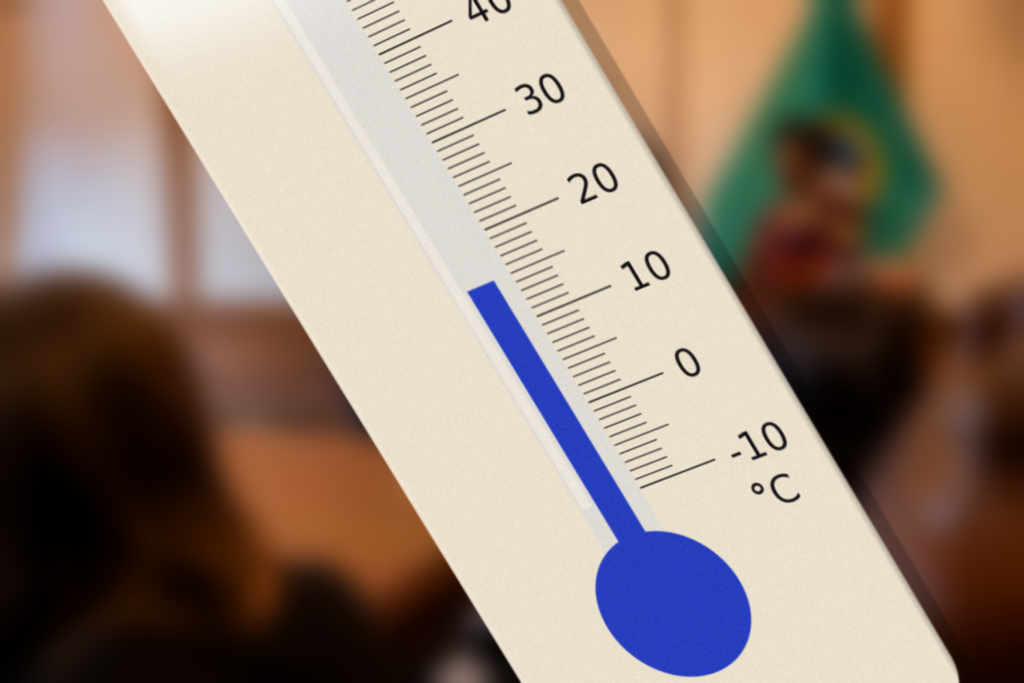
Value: 15,°C
